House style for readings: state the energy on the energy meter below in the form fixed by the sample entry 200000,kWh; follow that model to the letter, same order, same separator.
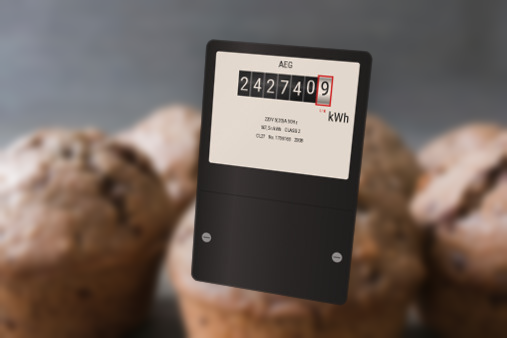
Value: 242740.9,kWh
